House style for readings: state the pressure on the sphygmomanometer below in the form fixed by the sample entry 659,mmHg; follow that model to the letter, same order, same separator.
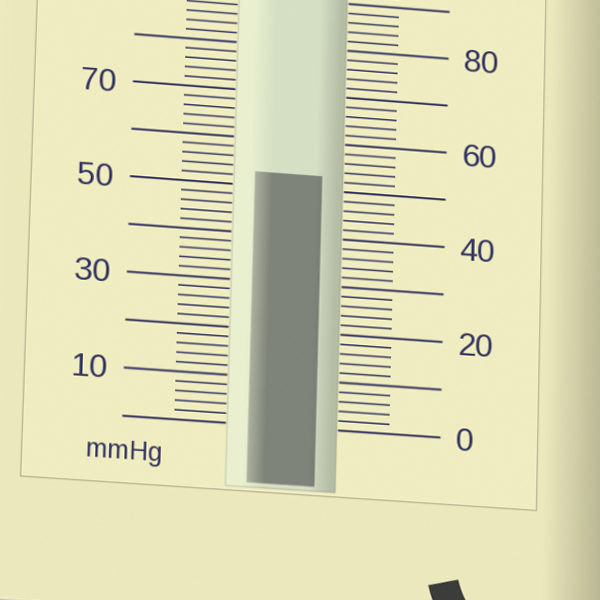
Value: 53,mmHg
